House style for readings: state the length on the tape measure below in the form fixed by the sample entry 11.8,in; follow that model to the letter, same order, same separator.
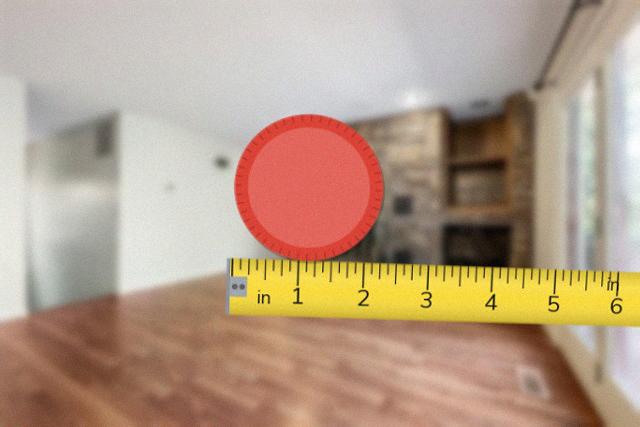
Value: 2.25,in
